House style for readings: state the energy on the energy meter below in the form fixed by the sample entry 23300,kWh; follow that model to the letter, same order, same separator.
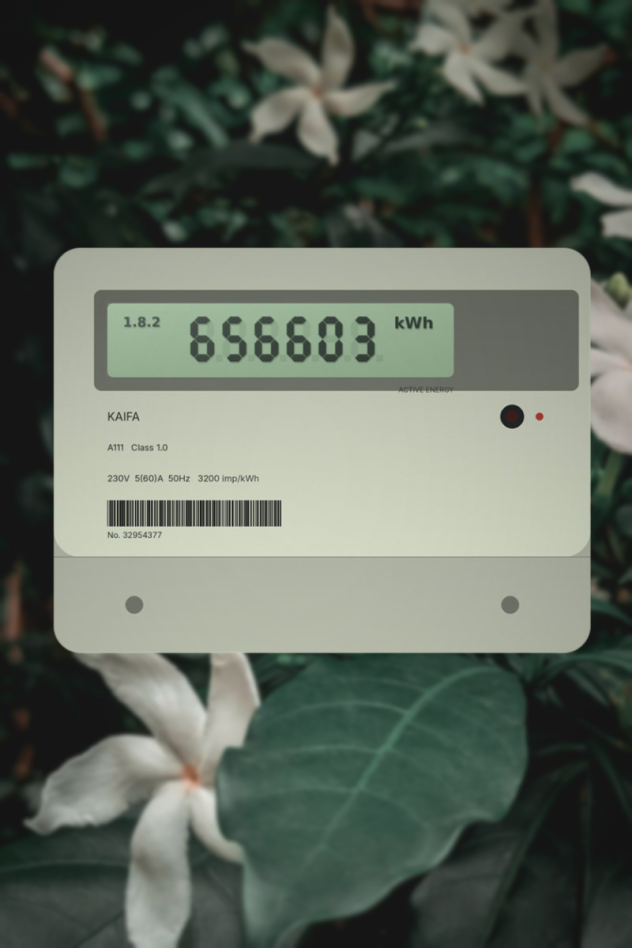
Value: 656603,kWh
